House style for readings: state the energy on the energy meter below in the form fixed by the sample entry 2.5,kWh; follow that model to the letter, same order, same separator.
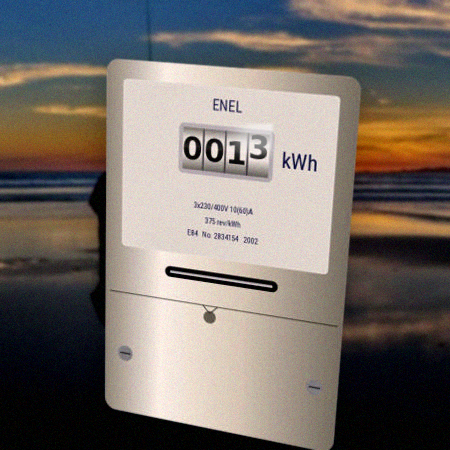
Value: 13,kWh
